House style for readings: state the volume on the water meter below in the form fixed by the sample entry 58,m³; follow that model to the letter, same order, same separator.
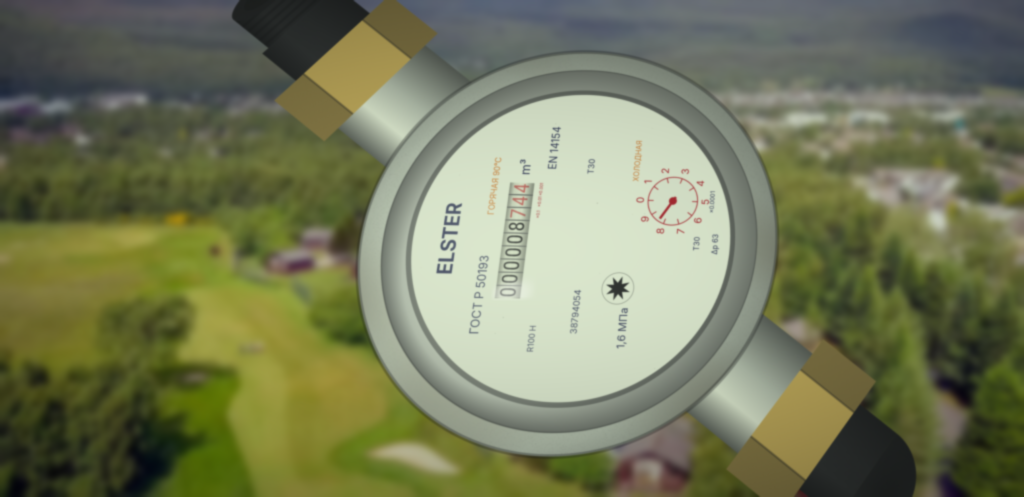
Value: 8.7448,m³
